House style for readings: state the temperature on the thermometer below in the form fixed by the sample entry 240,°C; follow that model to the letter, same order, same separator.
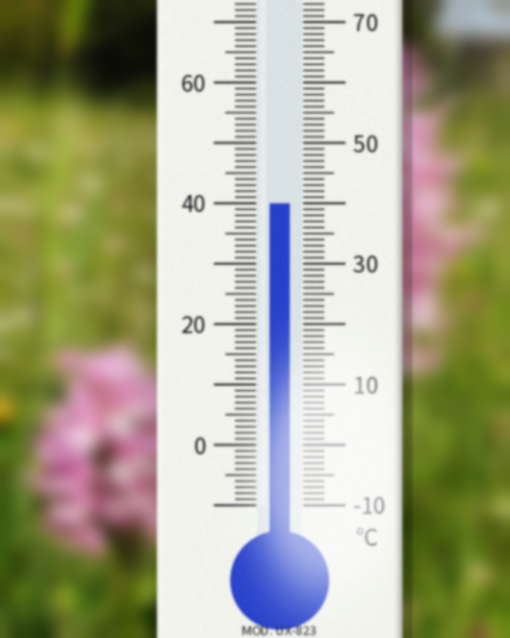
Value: 40,°C
